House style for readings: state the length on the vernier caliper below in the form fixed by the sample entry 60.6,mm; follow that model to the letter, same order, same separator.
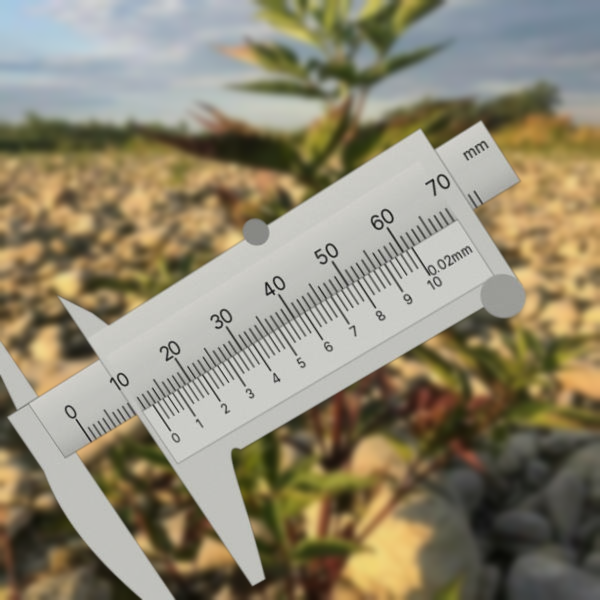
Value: 12.5,mm
